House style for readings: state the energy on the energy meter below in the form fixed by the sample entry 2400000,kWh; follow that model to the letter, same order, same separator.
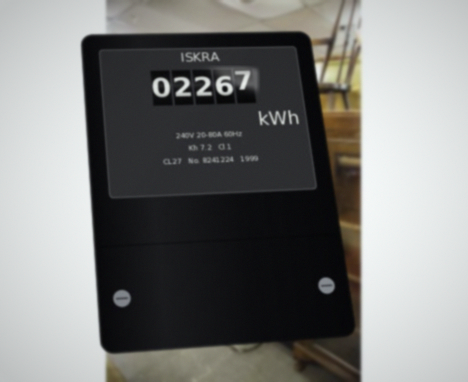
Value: 2267,kWh
